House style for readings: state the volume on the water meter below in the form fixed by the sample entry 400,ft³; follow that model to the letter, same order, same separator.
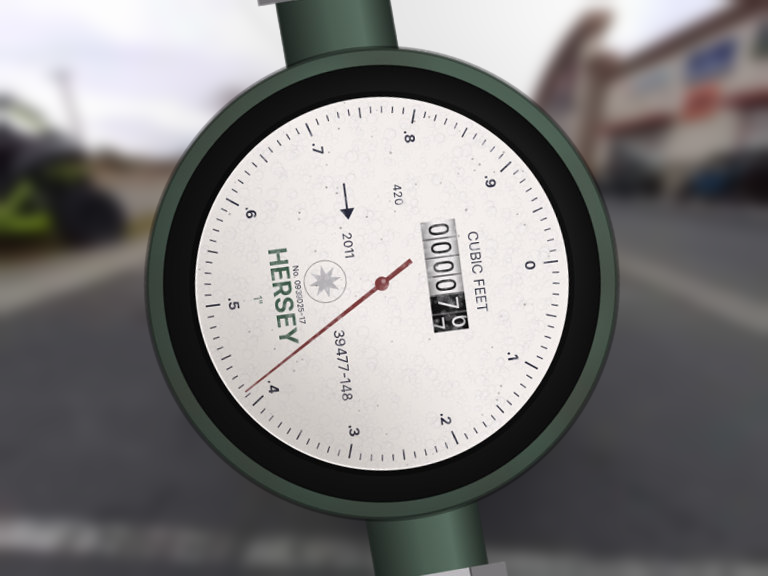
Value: 76.41,ft³
